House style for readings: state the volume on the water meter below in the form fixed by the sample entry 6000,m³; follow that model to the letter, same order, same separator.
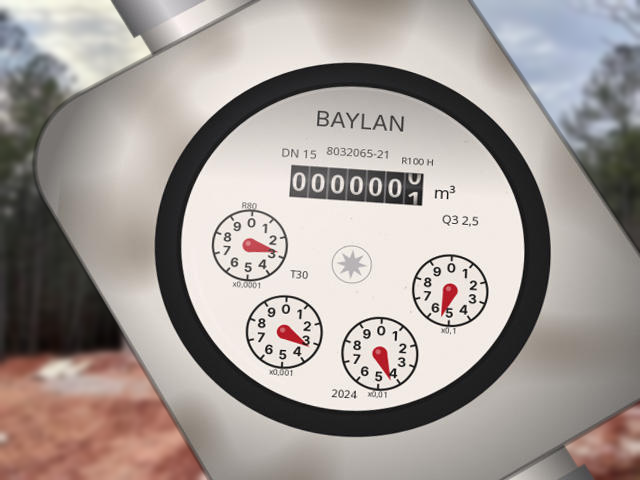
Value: 0.5432,m³
